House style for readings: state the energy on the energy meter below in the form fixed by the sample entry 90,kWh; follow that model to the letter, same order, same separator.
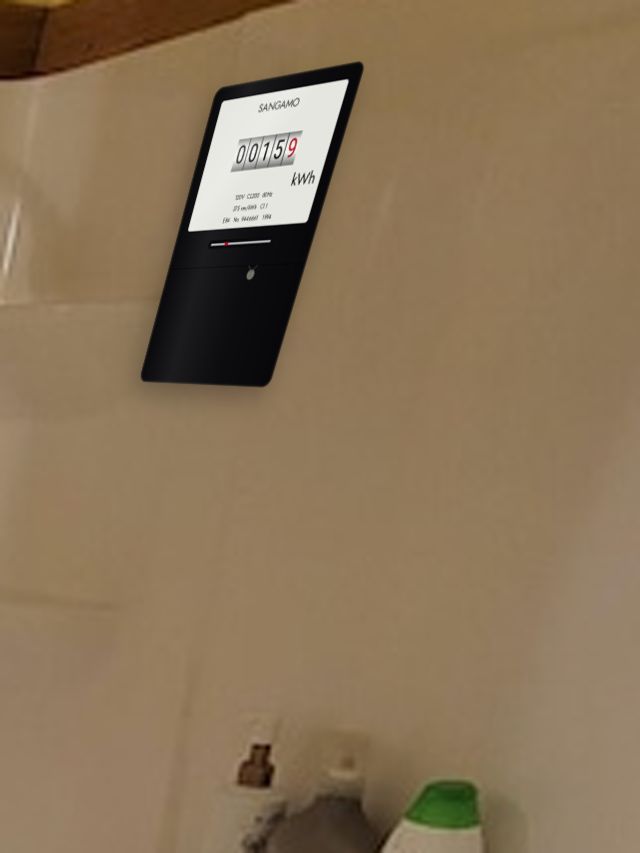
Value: 15.9,kWh
